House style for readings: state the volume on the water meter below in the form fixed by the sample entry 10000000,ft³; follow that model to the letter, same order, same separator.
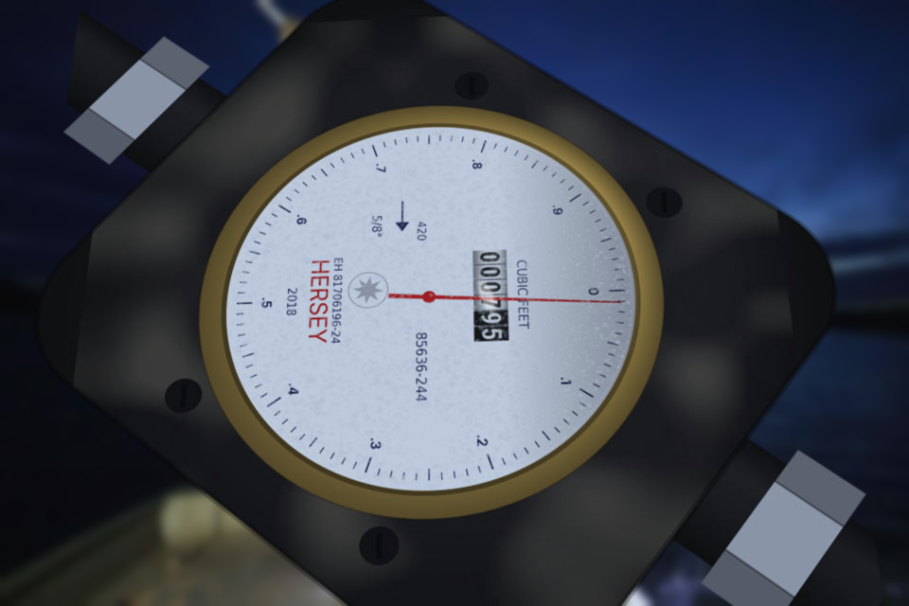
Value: 795.01,ft³
